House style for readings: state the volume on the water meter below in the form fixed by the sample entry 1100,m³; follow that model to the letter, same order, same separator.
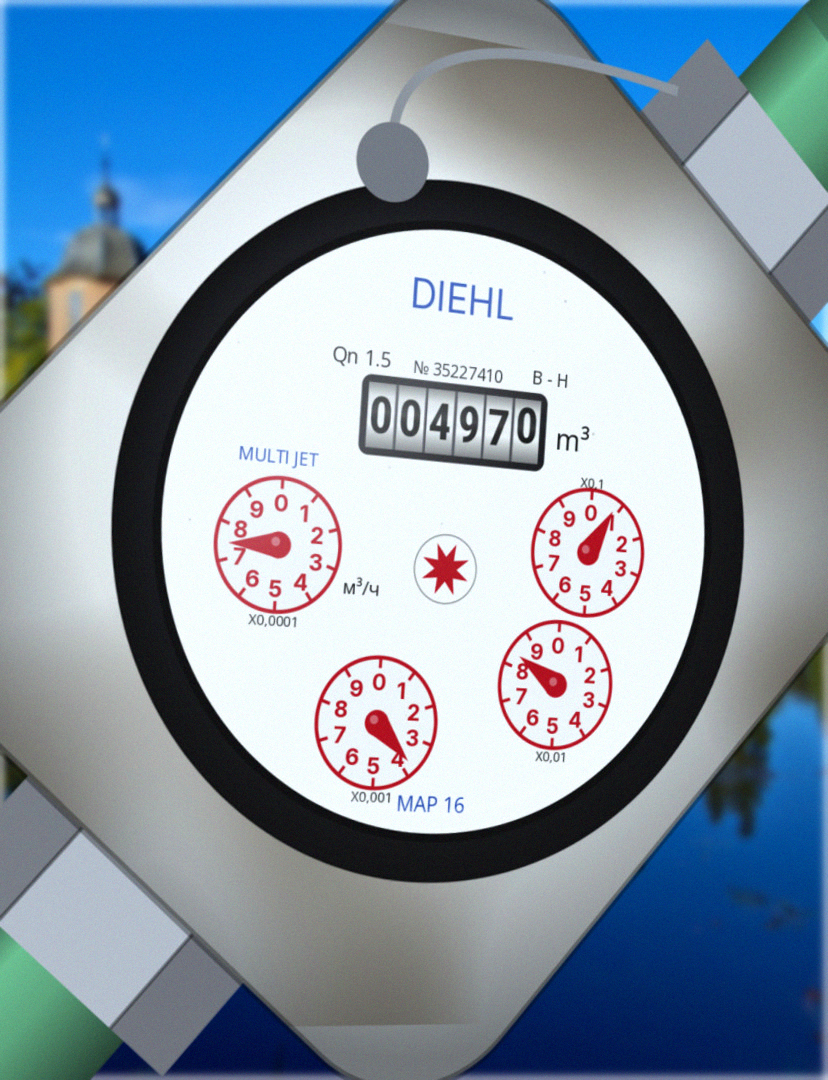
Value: 4970.0837,m³
